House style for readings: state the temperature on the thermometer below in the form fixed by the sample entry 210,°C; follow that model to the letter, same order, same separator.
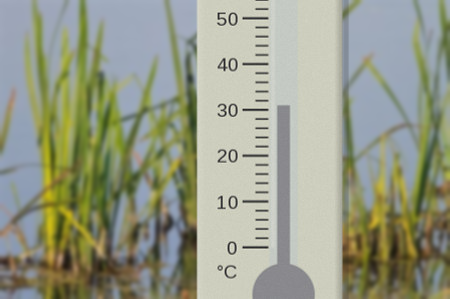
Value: 31,°C
